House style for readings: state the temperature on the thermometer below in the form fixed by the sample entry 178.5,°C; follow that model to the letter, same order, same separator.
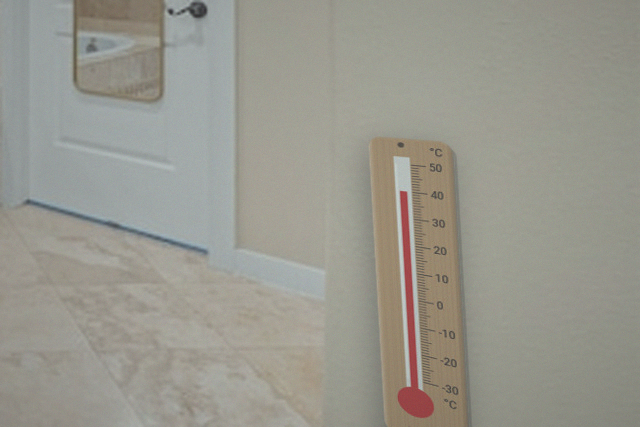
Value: 40,°C
